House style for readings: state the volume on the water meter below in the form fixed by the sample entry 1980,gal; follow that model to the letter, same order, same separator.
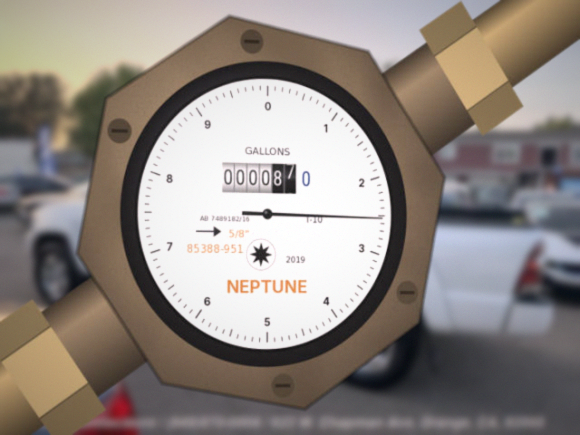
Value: 872.5,gal
